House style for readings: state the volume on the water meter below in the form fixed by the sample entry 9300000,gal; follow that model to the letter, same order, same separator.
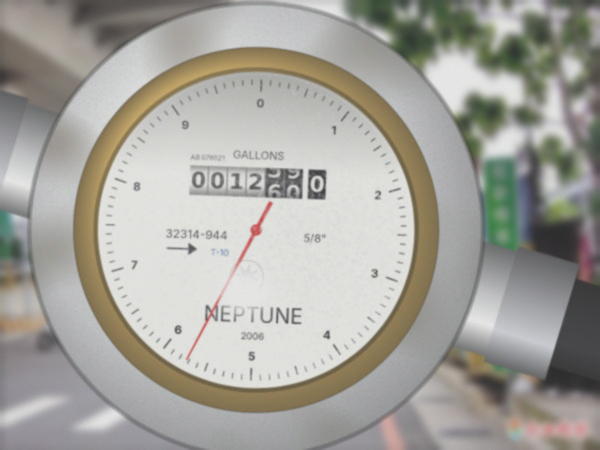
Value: 12595.7,gal
